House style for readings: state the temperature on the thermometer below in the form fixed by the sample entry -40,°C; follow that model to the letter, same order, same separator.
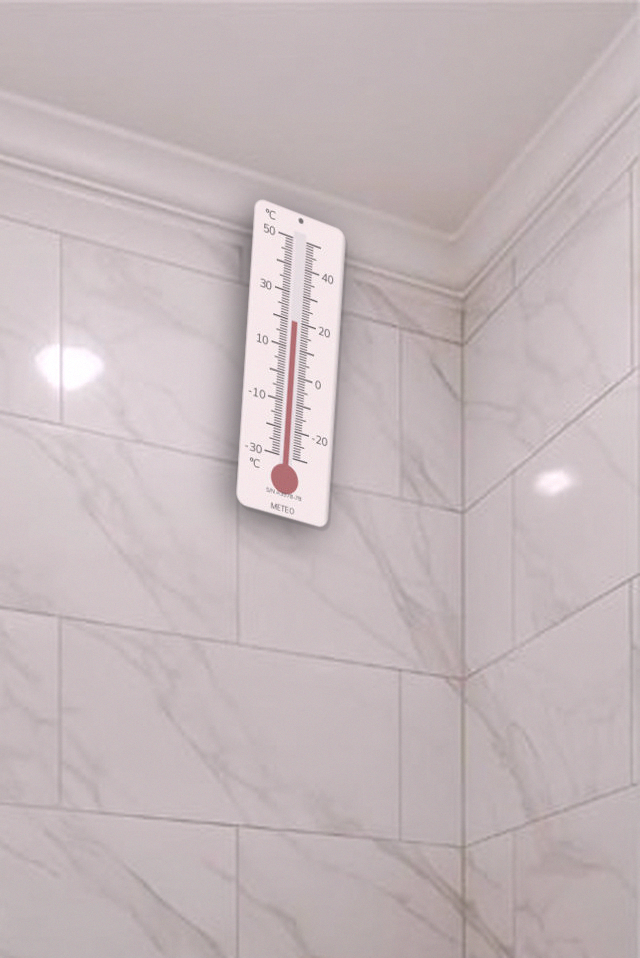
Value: 20,°C
